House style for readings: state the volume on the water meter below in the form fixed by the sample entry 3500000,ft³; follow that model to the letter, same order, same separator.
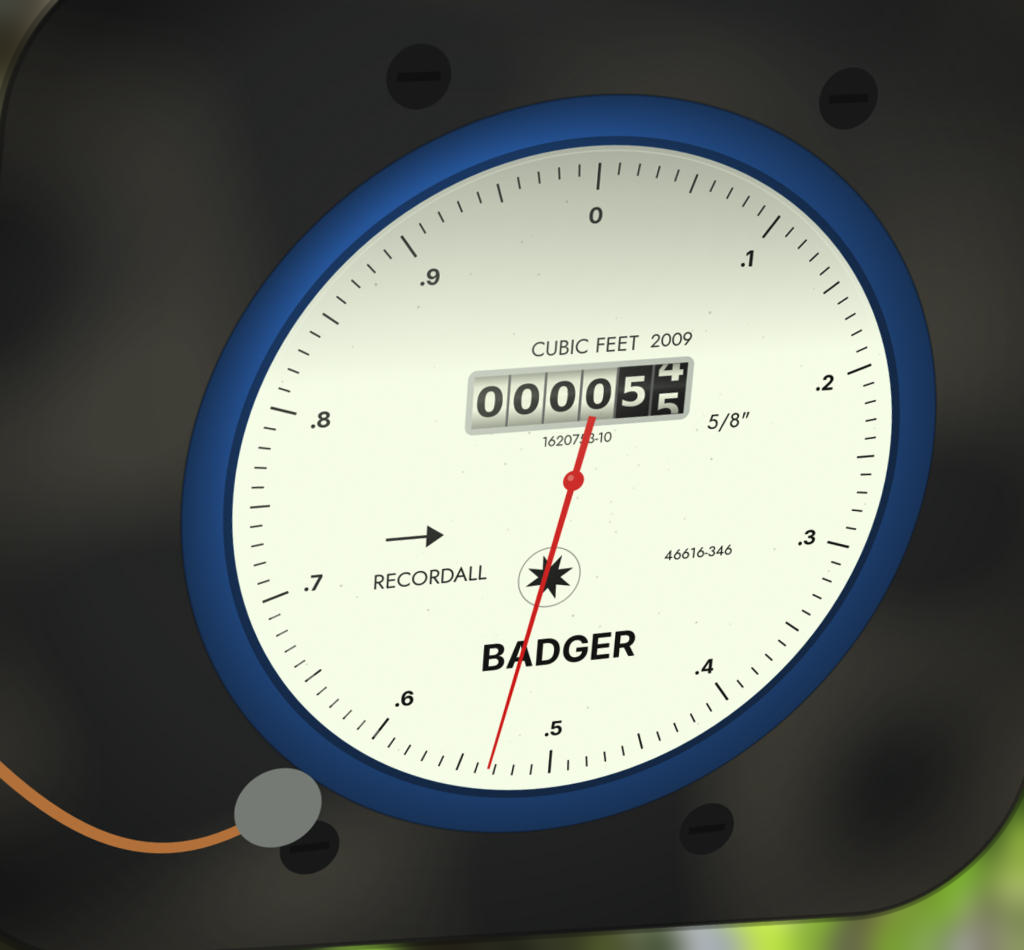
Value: 54.53,ft³
